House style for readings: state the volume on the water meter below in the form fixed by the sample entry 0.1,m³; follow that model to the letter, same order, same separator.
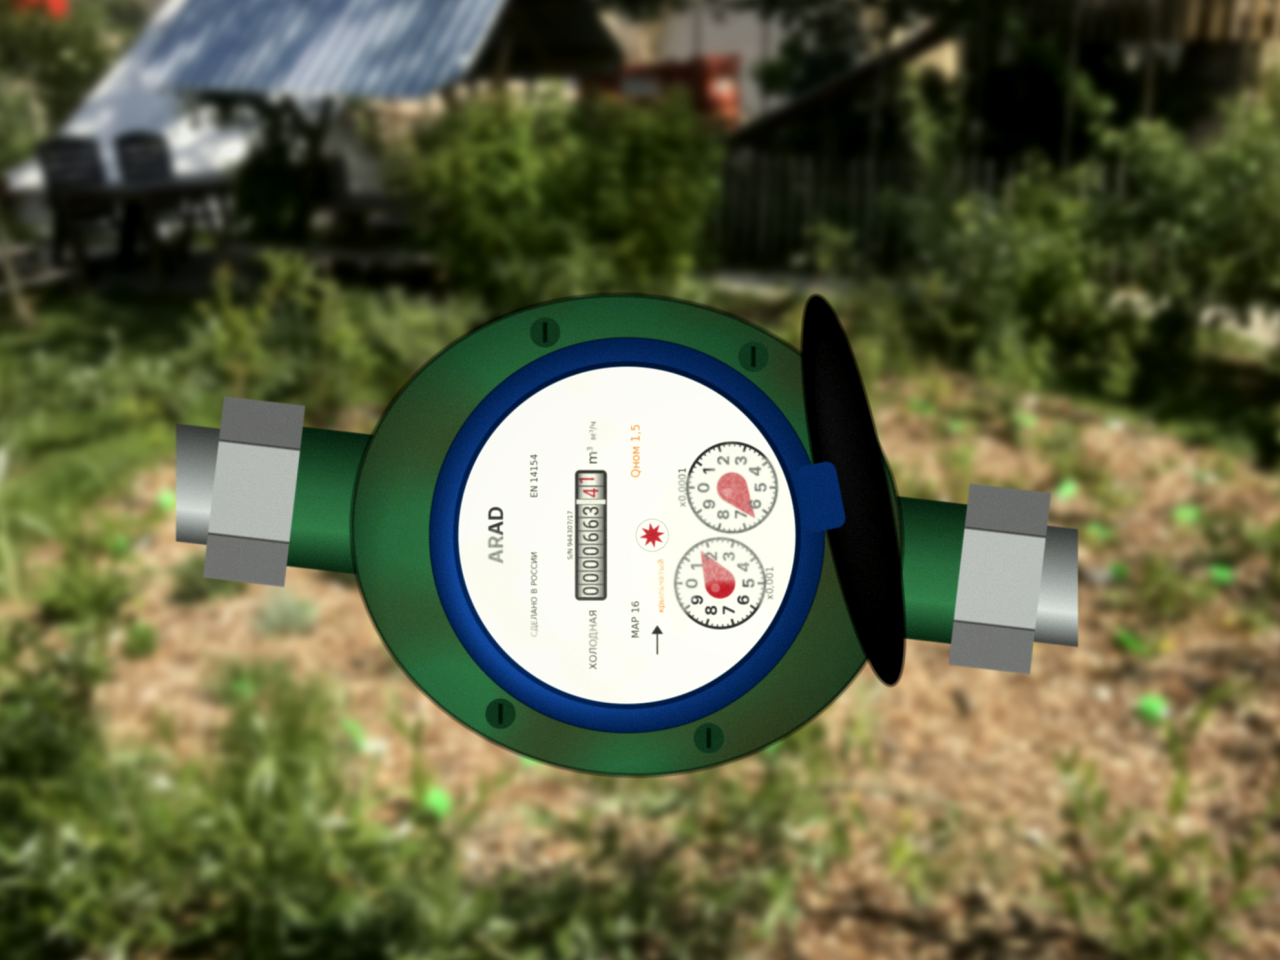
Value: 663.4116,m³
